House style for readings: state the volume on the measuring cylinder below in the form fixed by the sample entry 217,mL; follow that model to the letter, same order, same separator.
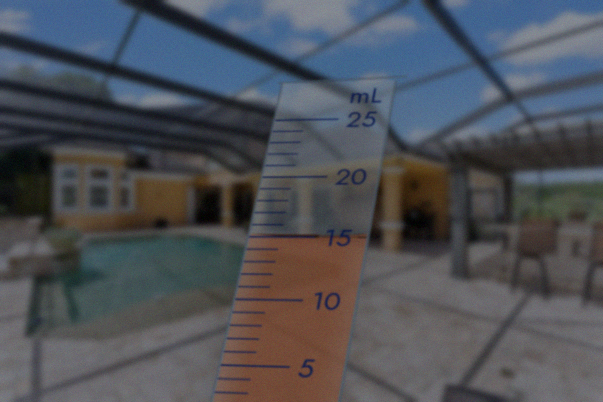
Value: 15,mL
